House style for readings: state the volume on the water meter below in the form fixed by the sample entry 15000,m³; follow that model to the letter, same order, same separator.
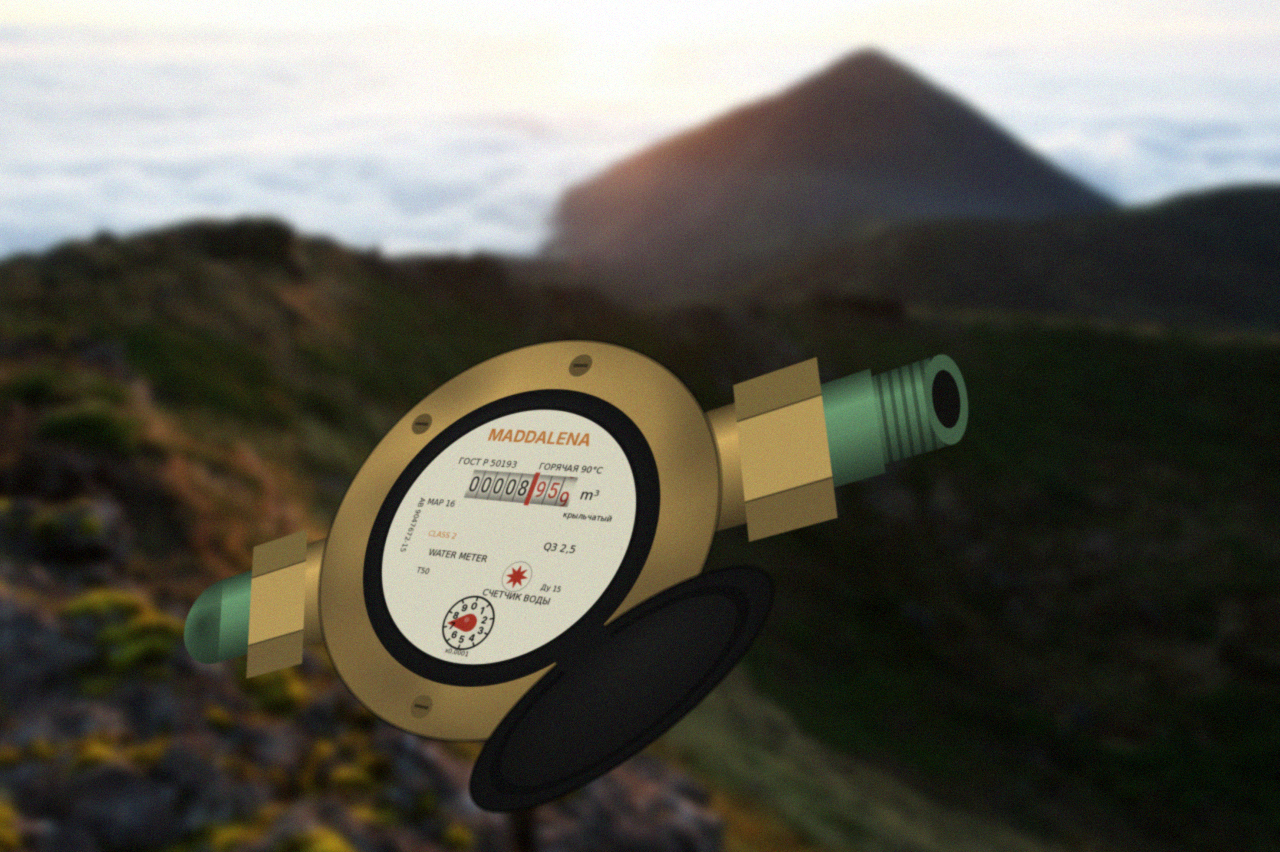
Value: 8.9587,m³
